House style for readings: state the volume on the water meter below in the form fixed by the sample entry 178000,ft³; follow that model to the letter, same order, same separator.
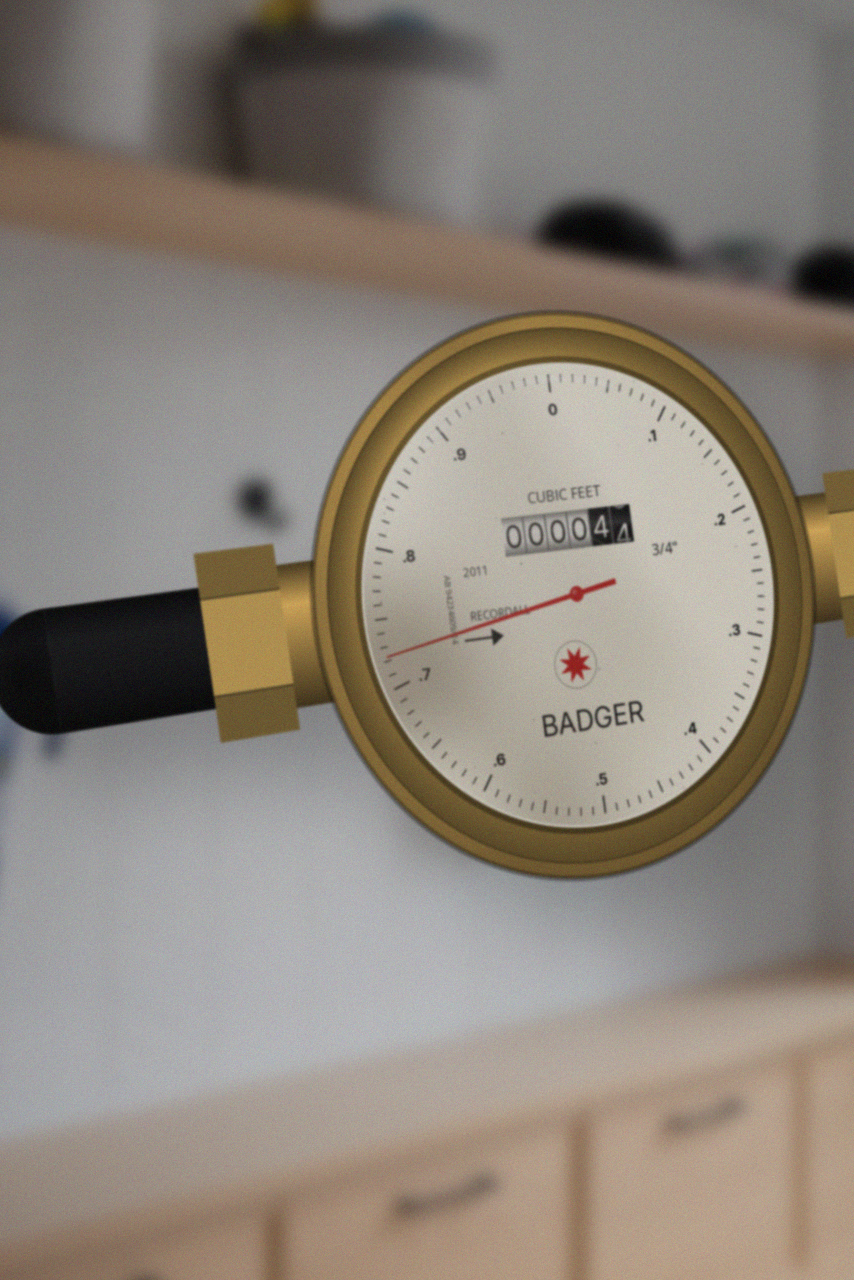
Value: 43.72,ft³
